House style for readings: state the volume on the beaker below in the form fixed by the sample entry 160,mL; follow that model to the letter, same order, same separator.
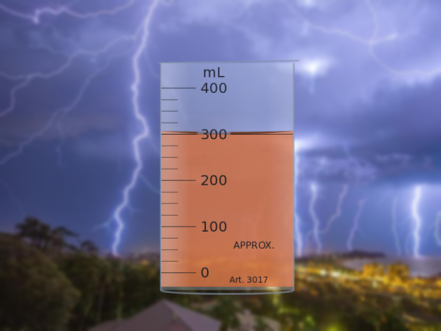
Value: 300,mL
